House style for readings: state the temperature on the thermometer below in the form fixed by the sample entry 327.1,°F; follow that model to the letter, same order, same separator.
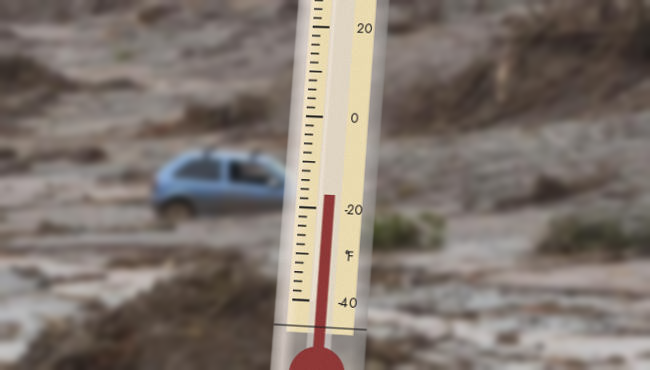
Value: -17,°F
